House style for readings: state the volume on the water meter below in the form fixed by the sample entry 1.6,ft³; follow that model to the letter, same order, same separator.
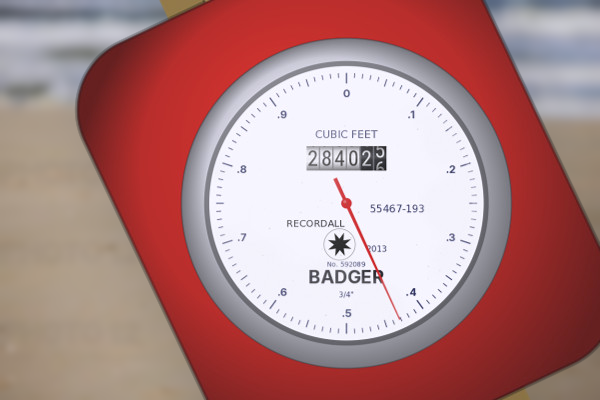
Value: 284025.43,ft³
